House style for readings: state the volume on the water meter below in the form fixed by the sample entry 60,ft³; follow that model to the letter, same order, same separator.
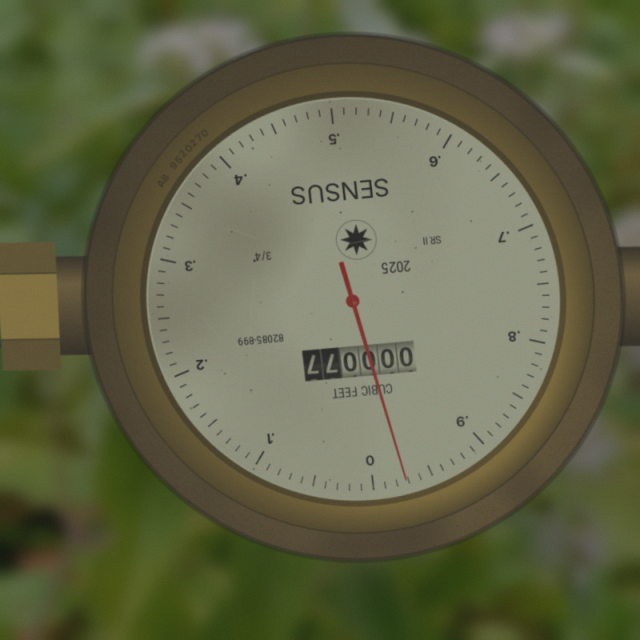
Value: 76.97,ft³
